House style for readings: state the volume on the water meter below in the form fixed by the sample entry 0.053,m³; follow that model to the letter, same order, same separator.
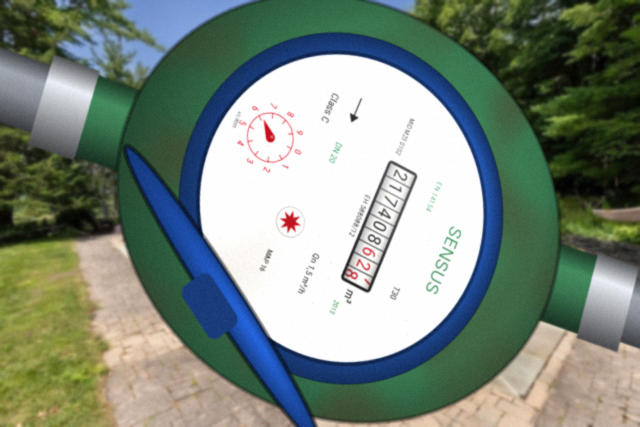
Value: 217408.6276,m³
